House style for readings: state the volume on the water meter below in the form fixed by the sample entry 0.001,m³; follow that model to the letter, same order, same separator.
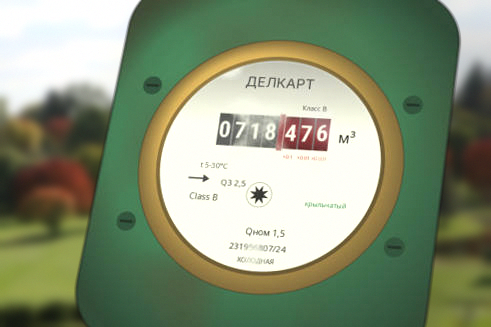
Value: 718.476,m³
